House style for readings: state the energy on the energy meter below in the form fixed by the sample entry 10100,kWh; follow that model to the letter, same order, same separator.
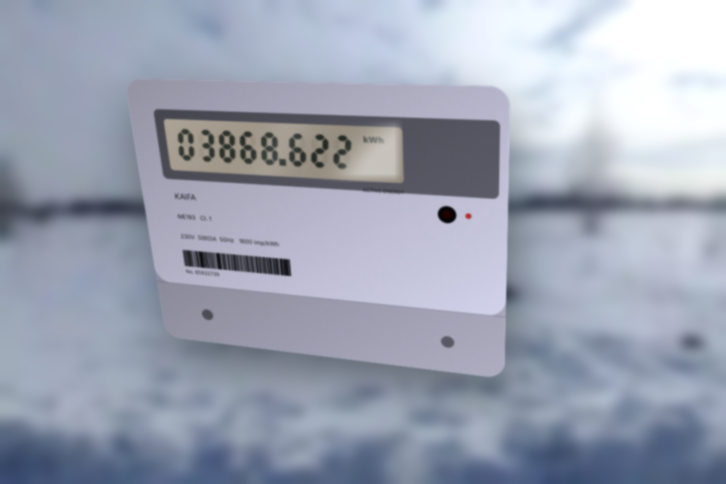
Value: 3868.622,kWh
